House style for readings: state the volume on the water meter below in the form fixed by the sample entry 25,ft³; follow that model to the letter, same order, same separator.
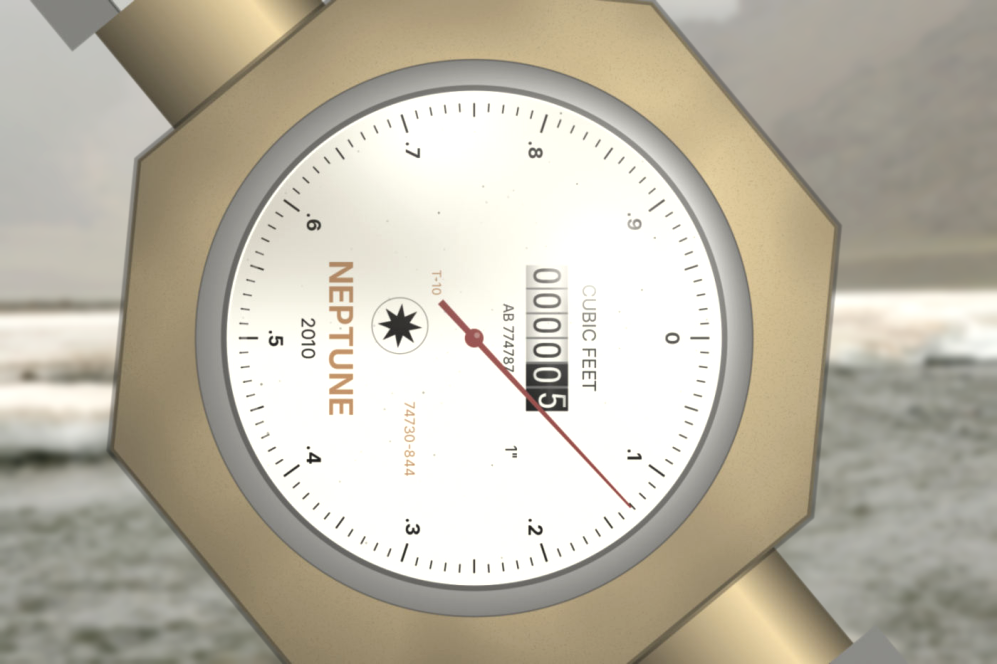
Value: 5.13,ft³
